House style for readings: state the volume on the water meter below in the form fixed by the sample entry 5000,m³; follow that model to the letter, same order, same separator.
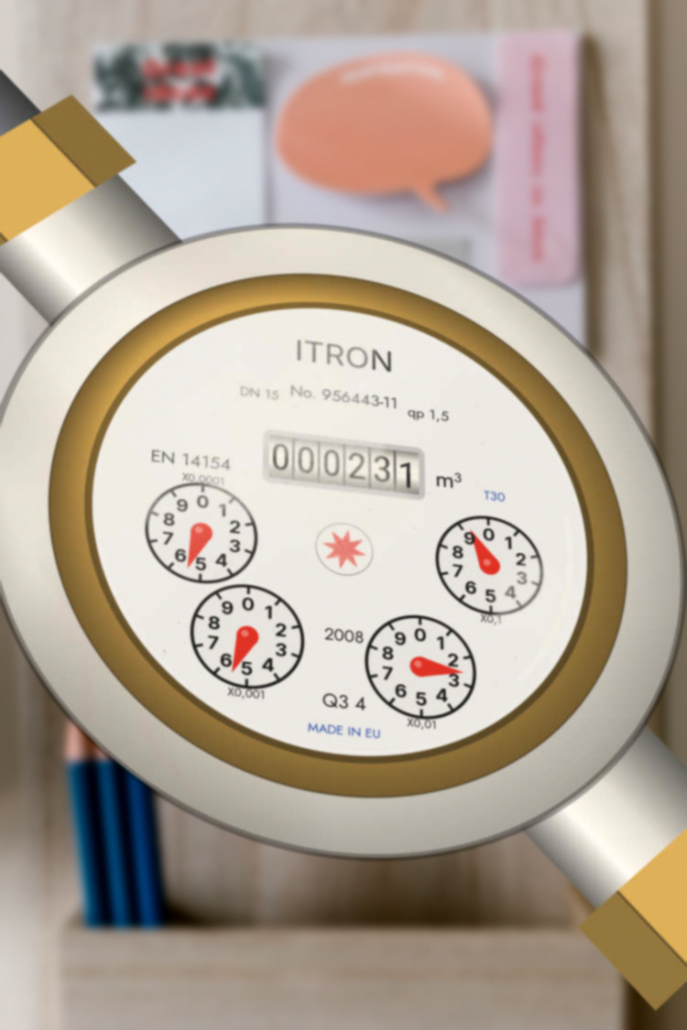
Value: 230.9255,m³
